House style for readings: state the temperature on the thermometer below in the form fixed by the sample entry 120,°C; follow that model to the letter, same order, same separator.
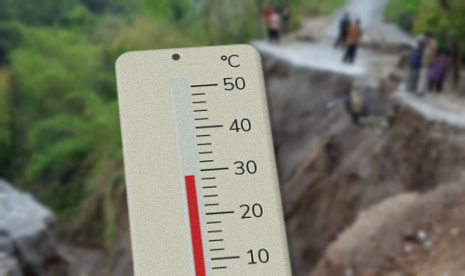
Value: 29,°C
